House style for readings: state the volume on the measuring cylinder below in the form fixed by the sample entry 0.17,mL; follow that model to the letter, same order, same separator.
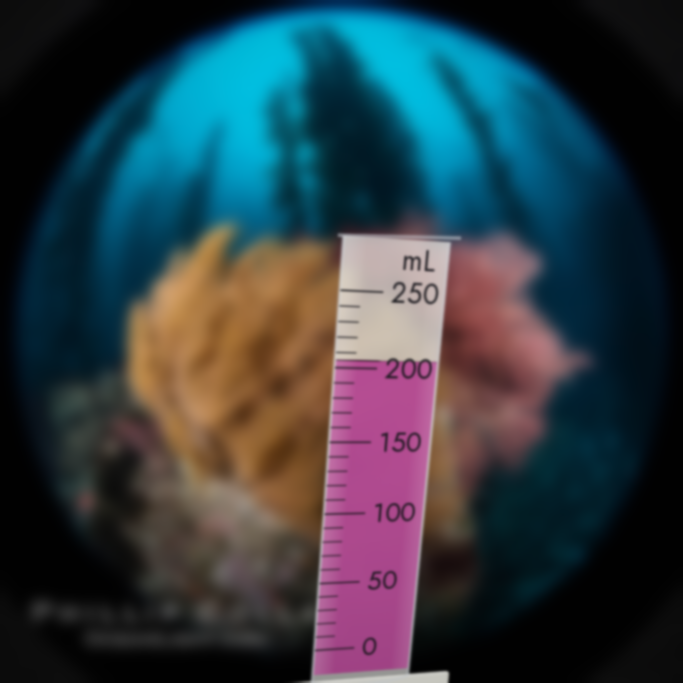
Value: 205,mL
